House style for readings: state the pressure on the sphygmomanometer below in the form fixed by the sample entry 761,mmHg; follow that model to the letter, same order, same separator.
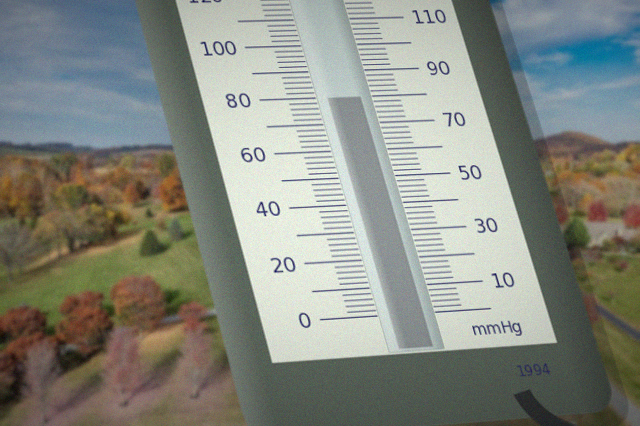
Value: 80,mmHg
